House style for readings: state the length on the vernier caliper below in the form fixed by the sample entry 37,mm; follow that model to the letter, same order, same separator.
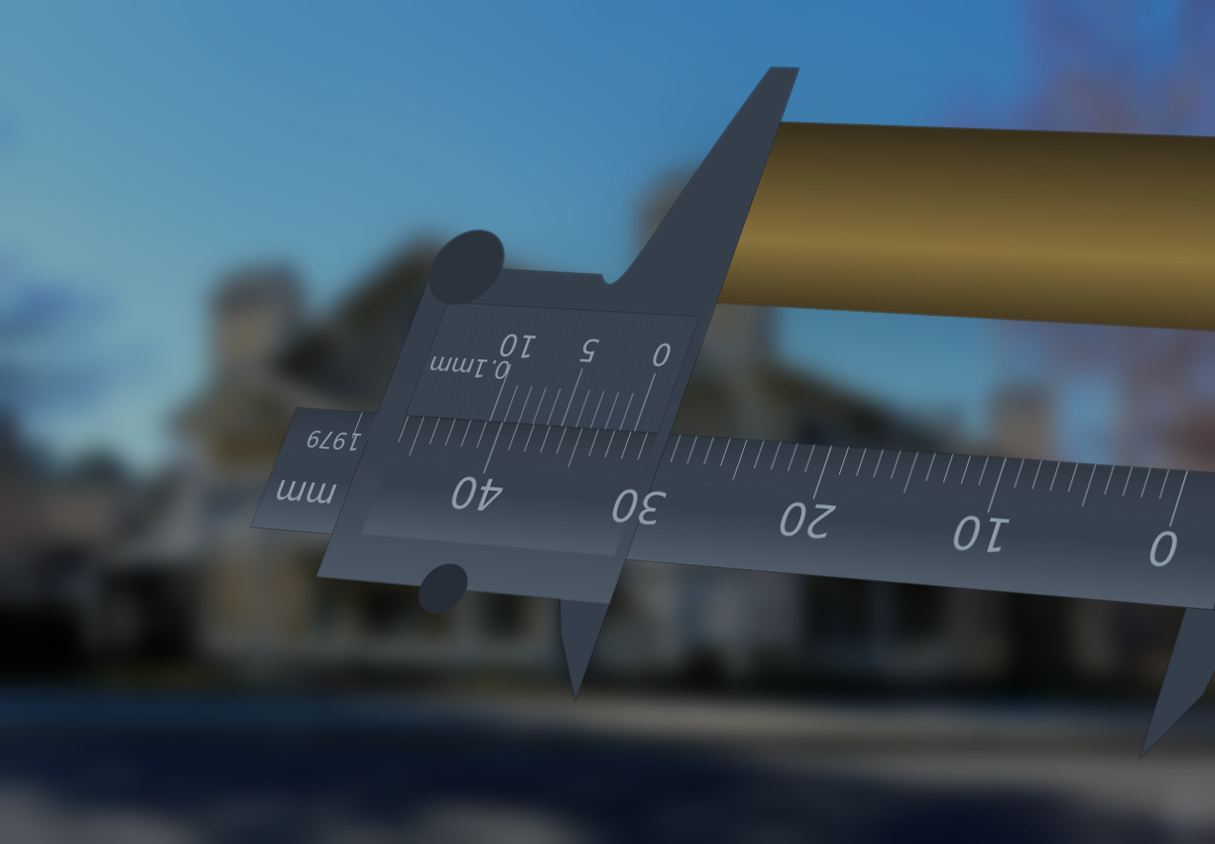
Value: 31.8,mm
